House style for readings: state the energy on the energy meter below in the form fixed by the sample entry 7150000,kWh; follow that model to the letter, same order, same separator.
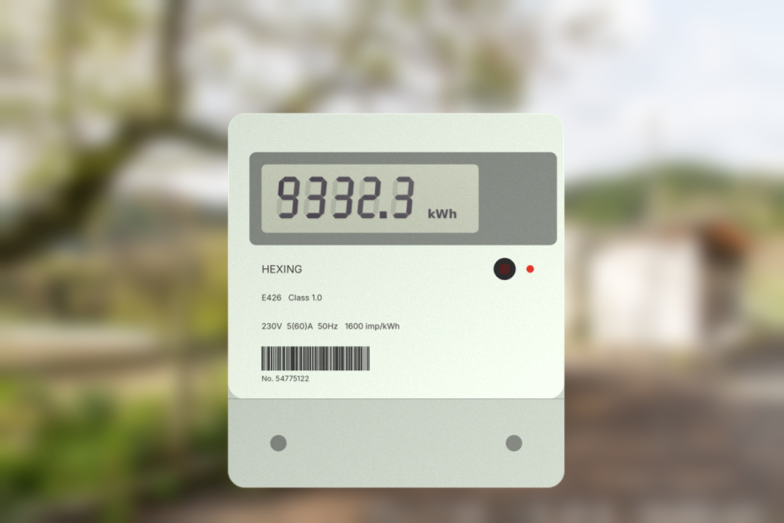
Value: 9332.3,kWh
